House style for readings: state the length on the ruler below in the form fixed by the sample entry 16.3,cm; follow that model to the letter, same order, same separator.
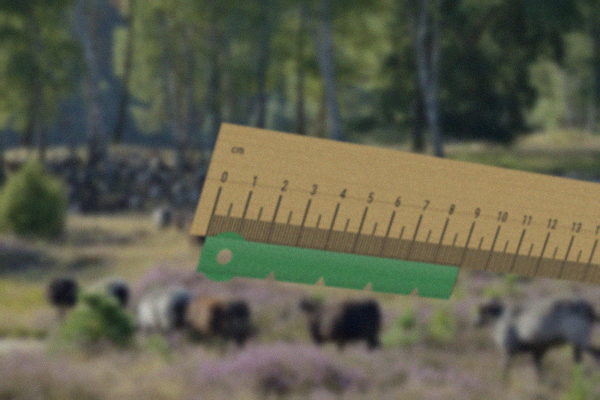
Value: 9,cm
